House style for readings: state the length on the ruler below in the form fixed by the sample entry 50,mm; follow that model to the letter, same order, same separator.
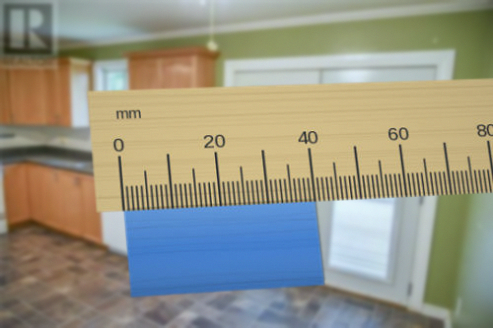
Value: 40,mm
